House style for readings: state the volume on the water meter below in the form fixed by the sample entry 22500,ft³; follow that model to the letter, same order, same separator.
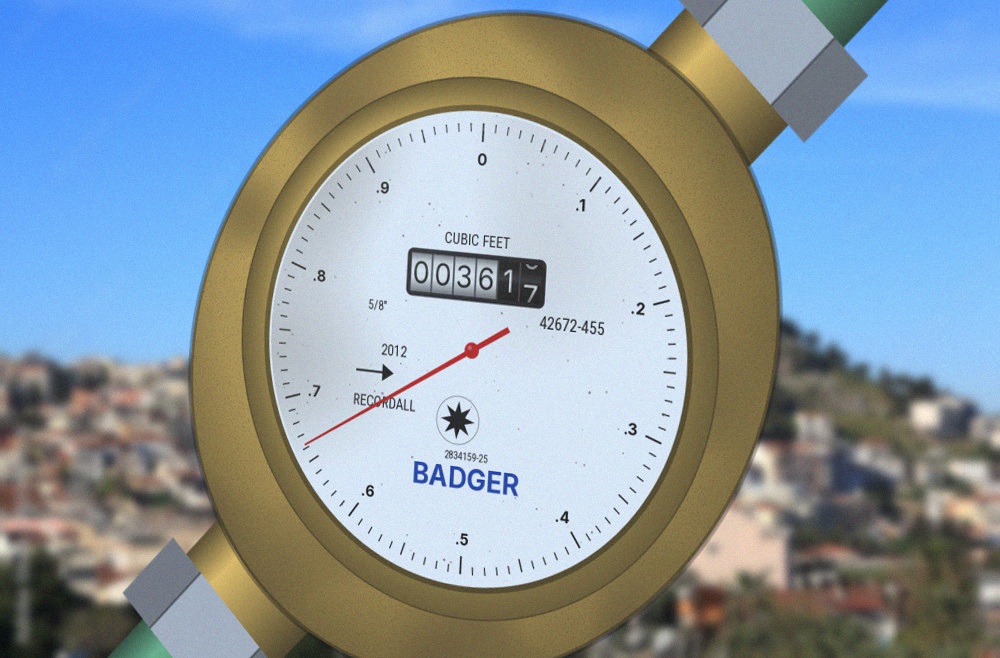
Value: 3616.66,ft³
